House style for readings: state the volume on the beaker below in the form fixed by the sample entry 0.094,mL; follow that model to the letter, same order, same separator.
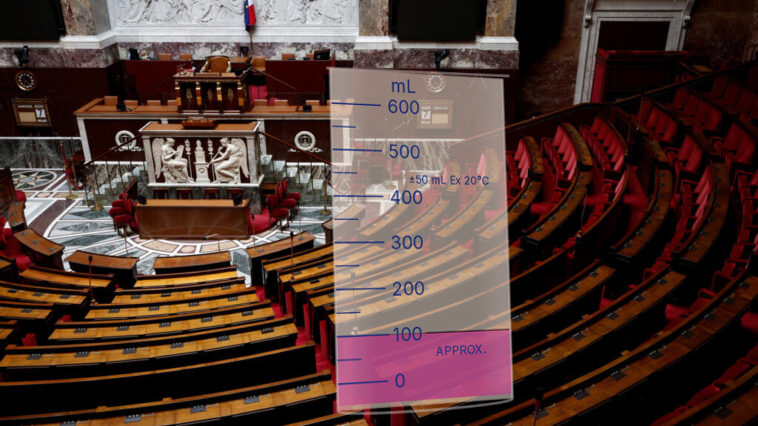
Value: 100,mL
